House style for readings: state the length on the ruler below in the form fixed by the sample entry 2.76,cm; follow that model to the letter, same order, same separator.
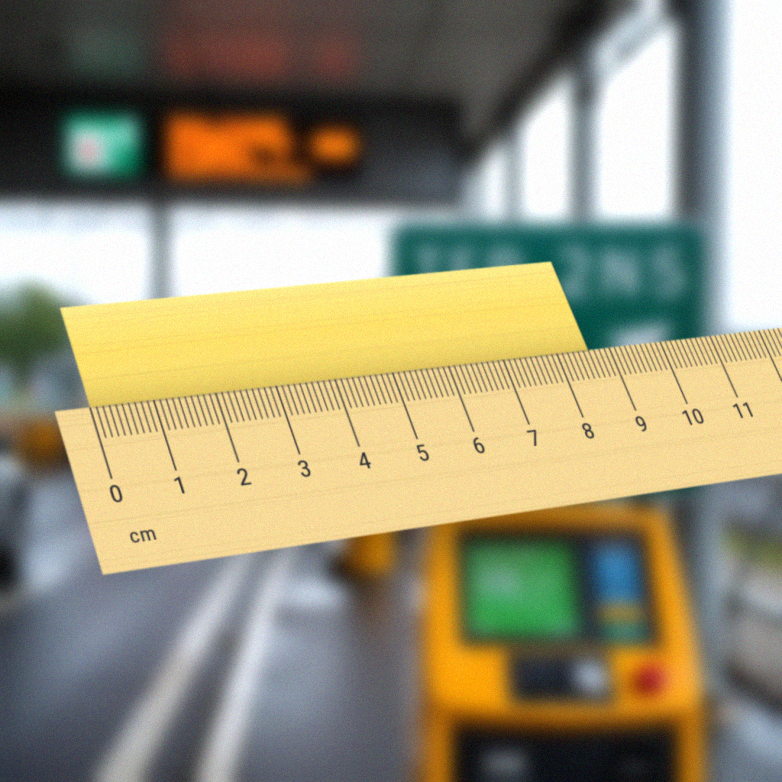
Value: 8.6,cm
